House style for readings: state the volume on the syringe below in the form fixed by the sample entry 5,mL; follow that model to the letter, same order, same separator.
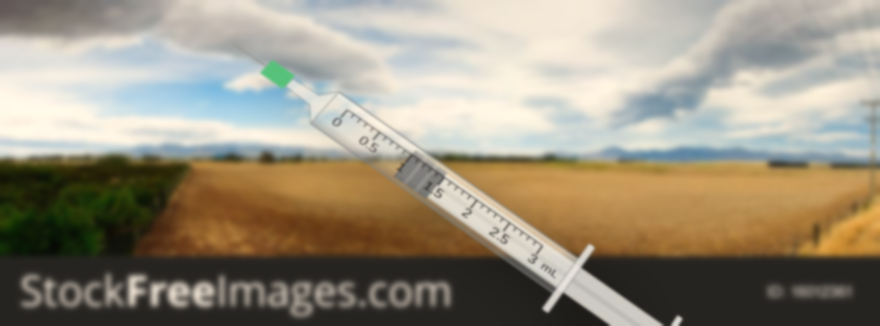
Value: 1,mL
